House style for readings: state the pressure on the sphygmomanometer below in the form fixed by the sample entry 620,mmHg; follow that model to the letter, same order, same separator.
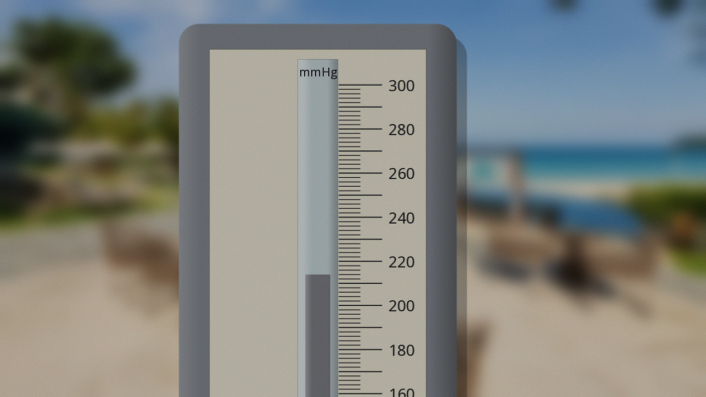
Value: 214,mmHg
